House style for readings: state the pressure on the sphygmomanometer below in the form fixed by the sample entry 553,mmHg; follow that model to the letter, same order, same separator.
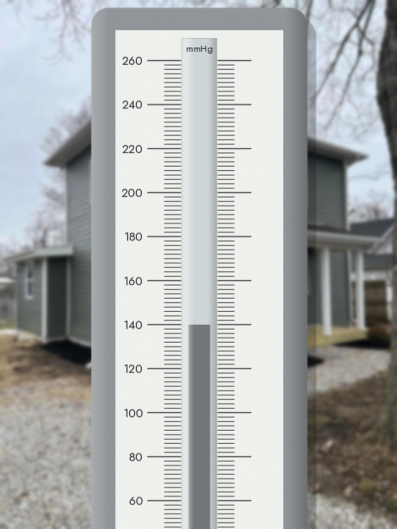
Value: 140,mmHg
